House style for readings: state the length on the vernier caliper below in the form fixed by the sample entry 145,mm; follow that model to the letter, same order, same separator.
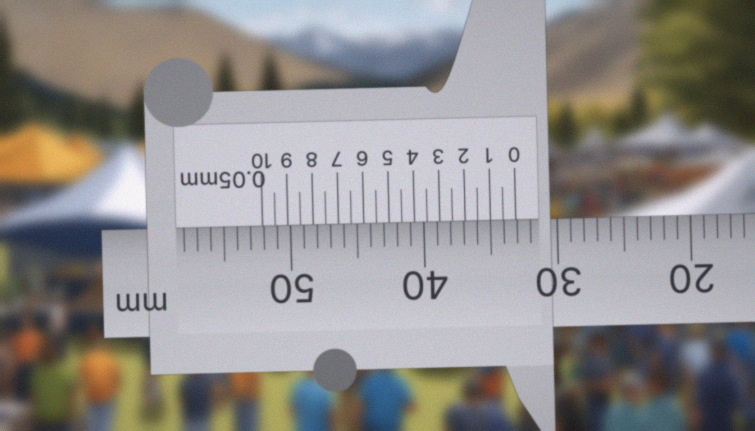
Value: 33.1,mm
